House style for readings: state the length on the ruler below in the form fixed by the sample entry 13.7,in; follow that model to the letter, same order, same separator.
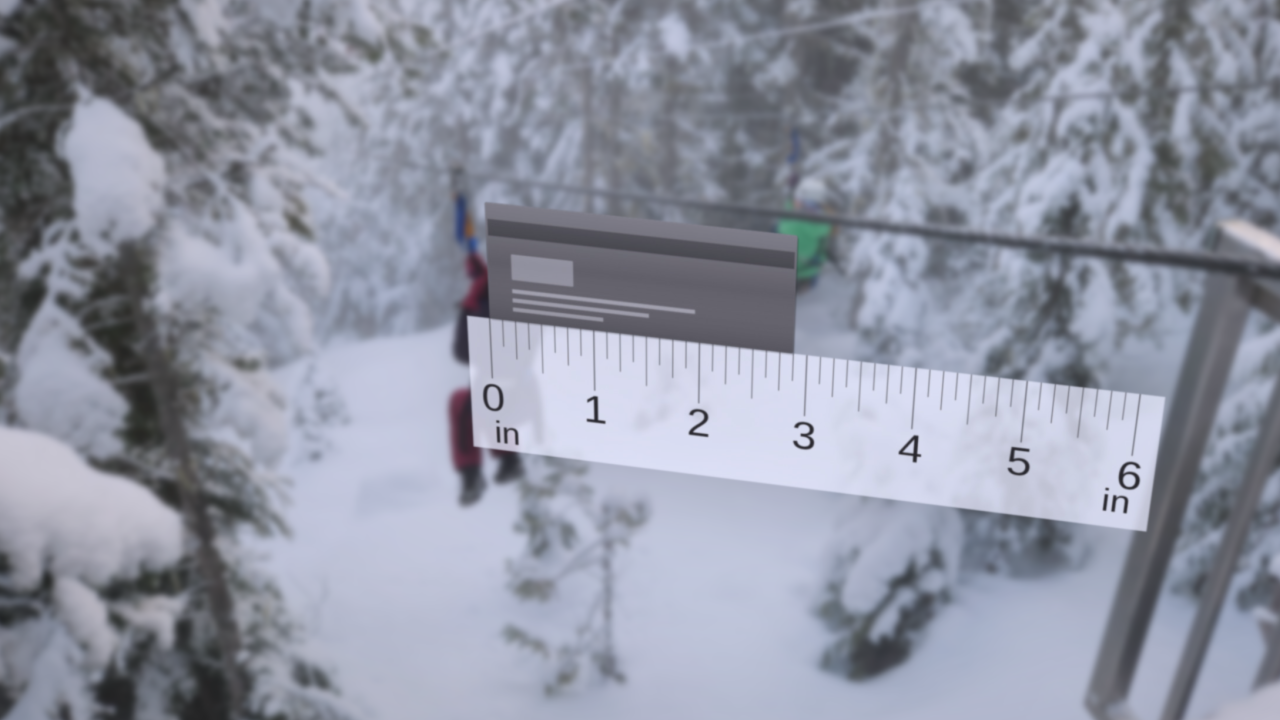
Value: 2.875,in
